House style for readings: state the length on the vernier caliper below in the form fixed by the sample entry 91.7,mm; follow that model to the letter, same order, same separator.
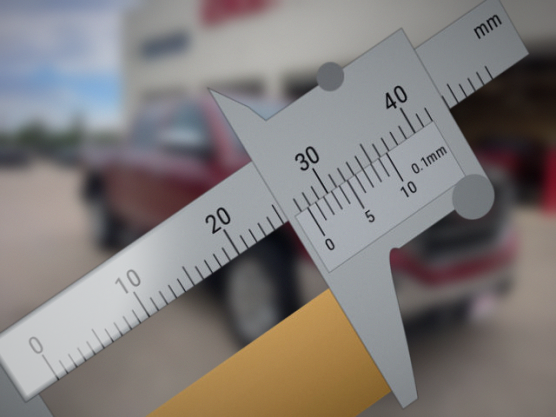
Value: 27.7,mm
